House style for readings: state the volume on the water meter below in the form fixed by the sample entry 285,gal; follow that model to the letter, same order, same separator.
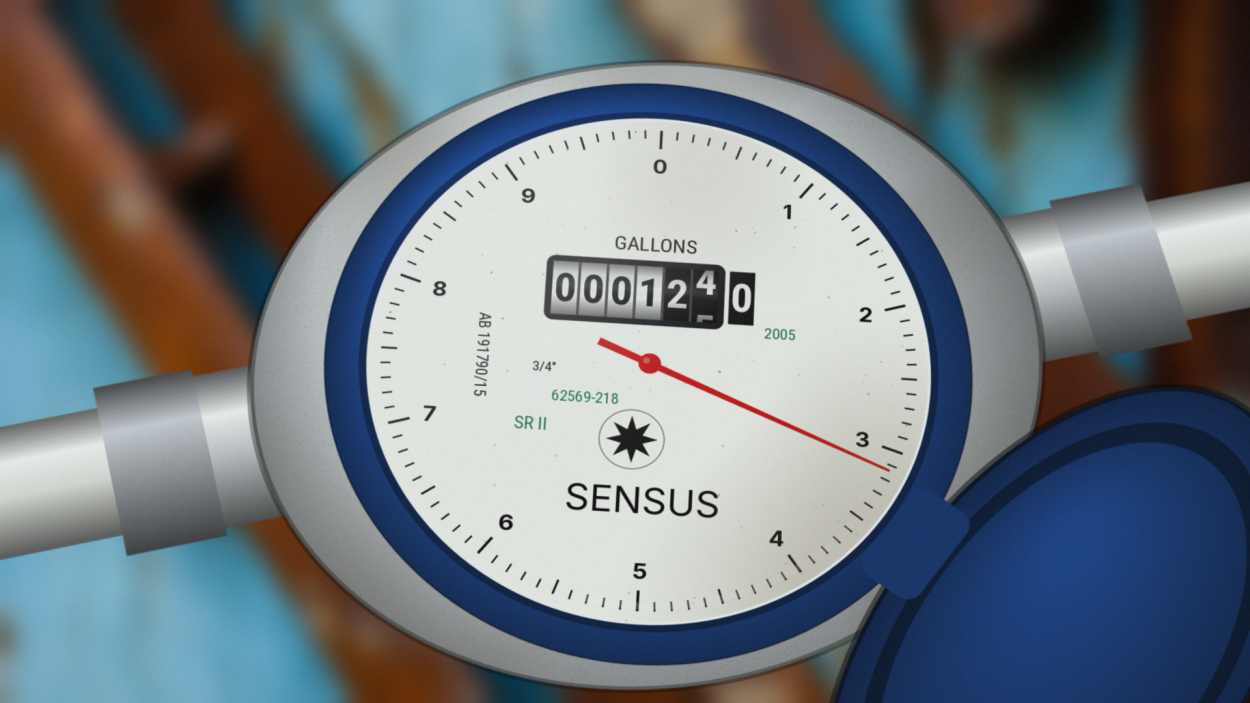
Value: 1243.1,gal
